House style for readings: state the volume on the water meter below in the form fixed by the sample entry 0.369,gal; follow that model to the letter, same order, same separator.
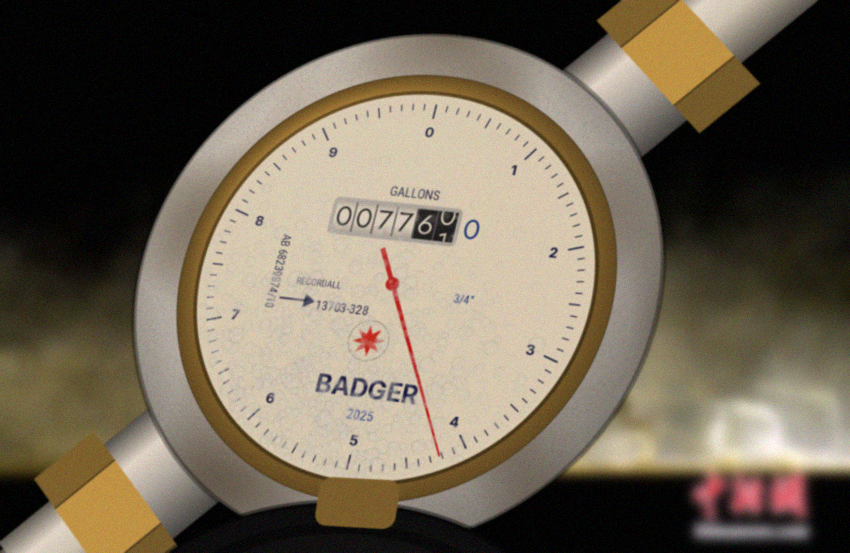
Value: 77604.2,gal
